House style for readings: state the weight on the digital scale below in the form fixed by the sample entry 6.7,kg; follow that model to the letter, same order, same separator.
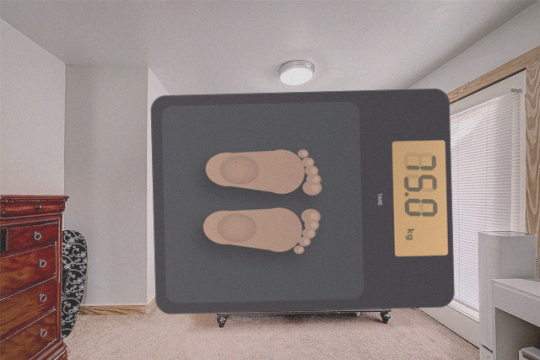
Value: 75.0,kg
